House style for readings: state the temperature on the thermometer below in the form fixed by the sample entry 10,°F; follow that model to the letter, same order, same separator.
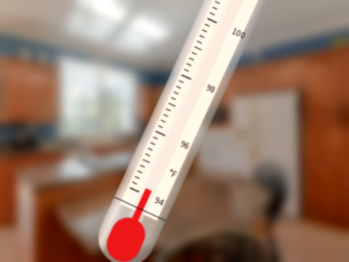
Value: 94.2,°F
